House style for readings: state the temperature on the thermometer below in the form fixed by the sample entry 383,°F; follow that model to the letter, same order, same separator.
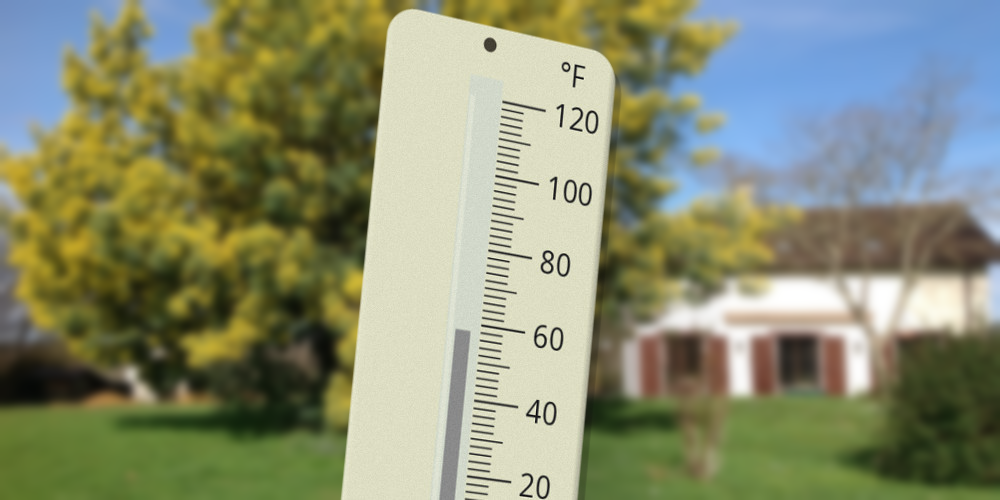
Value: 58,°F
